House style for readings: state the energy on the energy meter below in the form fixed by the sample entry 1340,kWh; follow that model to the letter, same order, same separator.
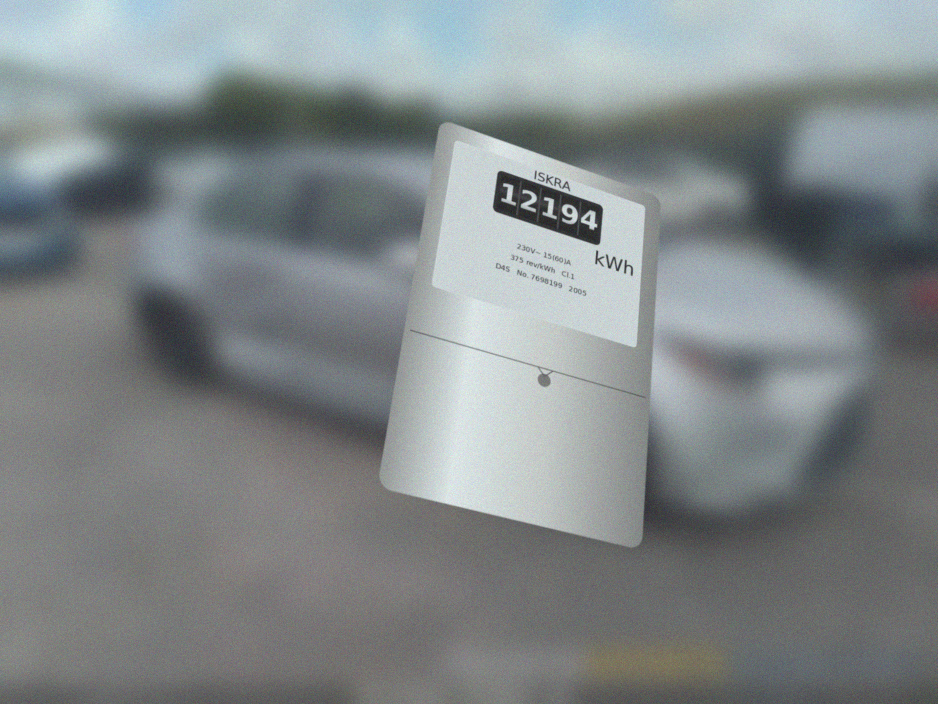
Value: 12194,kWh
